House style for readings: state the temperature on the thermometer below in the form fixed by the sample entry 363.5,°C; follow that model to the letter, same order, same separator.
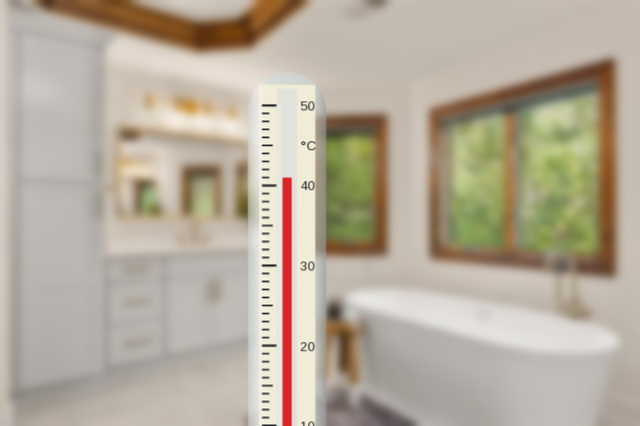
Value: 41,°C
